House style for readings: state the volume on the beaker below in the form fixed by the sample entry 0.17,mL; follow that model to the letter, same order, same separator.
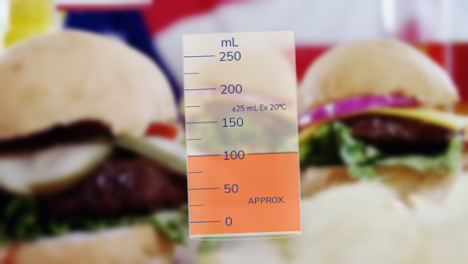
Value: 100,mL
